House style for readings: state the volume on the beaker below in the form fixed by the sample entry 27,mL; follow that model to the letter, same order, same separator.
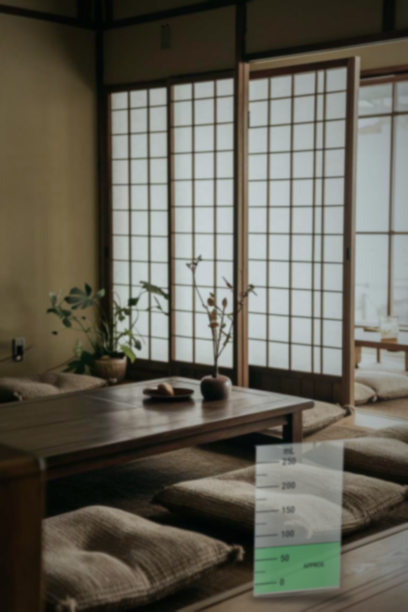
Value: 75,mL
